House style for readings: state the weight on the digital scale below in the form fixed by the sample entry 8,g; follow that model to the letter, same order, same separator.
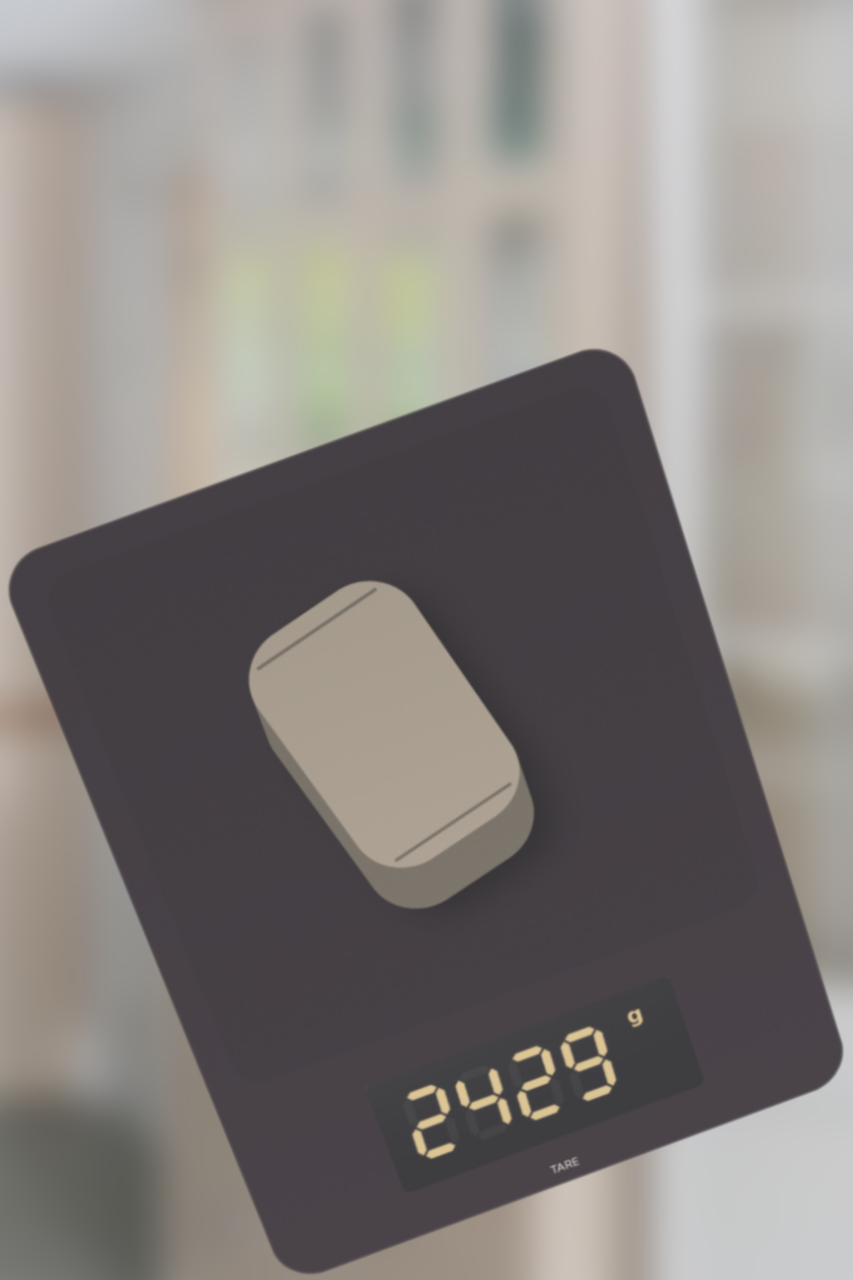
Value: 2429,g
